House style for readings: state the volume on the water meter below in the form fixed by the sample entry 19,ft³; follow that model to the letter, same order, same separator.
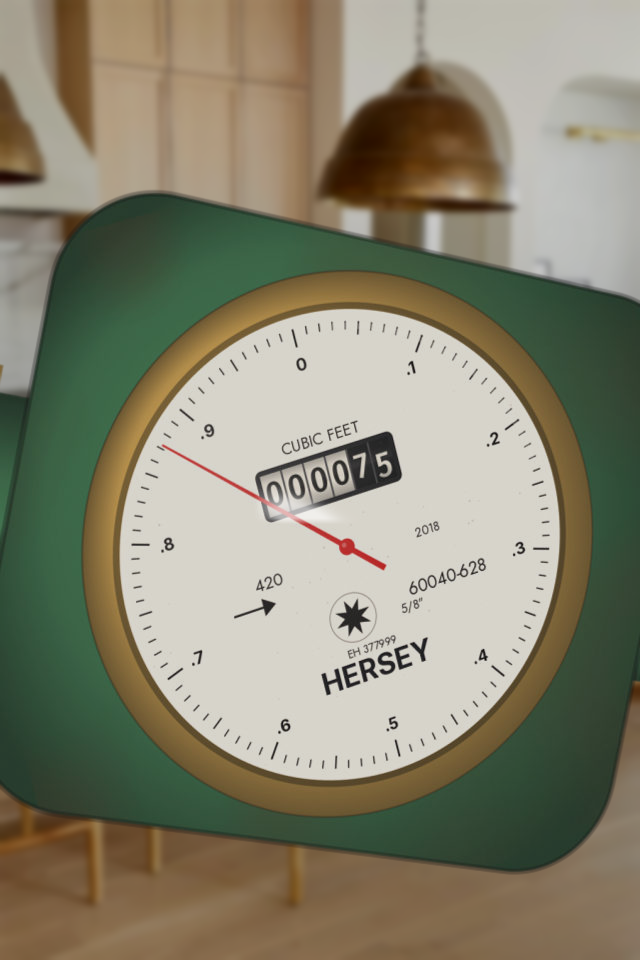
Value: 74.87,ft³
